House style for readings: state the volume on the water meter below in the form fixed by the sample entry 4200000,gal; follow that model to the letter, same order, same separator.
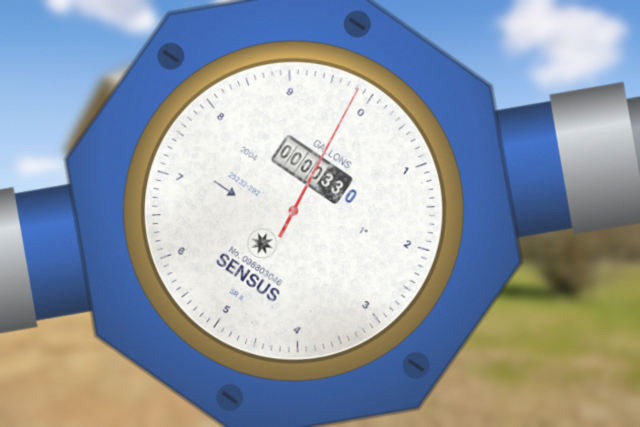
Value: 329.8,gal
